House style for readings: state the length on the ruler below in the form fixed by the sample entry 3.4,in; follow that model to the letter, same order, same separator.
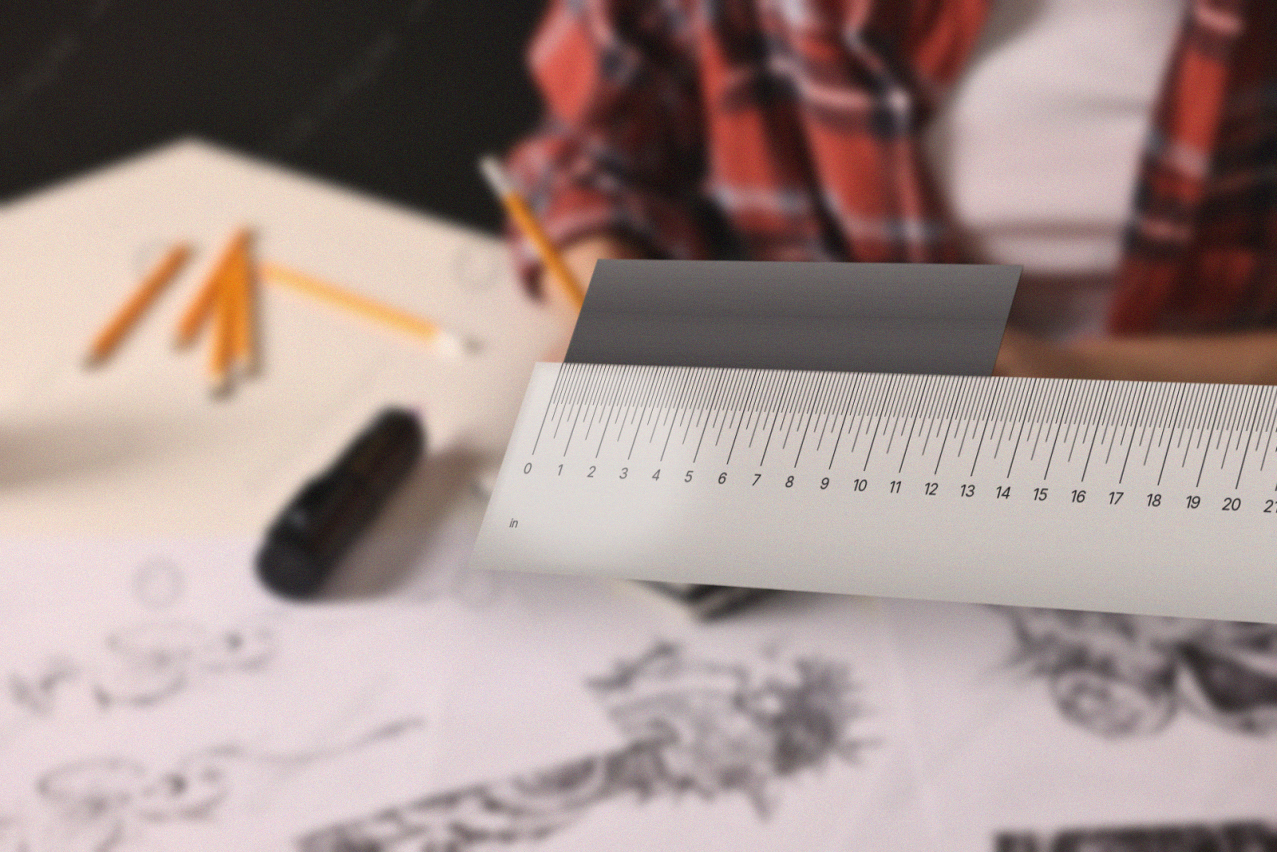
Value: 12.75,in
